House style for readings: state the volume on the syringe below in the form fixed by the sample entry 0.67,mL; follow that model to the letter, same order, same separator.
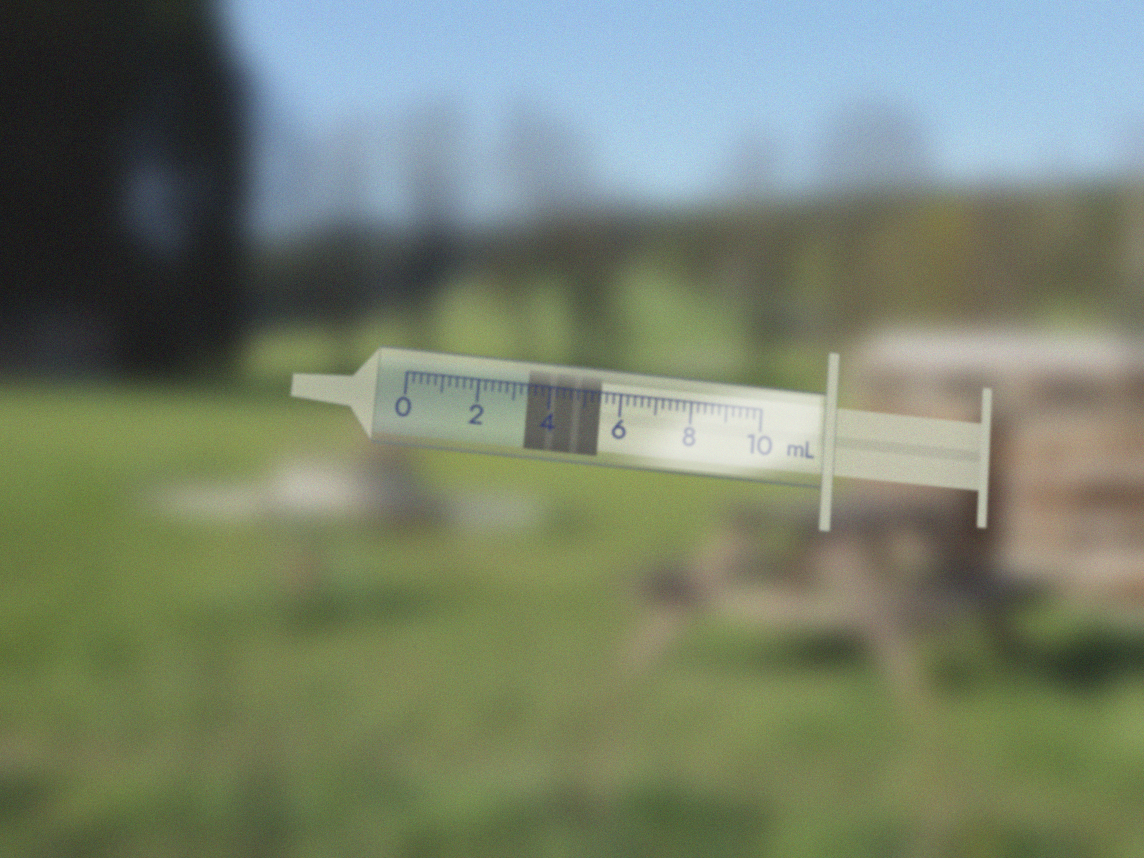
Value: 3.4,mL
